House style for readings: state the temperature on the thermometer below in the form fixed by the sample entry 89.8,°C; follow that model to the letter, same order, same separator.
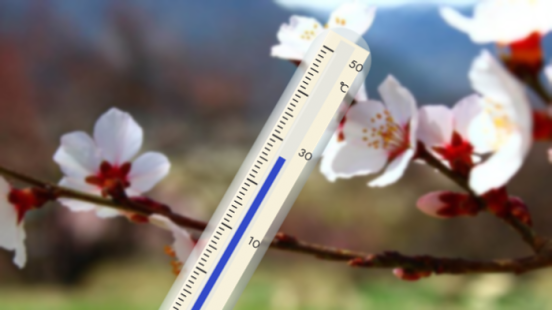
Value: 27,°C
